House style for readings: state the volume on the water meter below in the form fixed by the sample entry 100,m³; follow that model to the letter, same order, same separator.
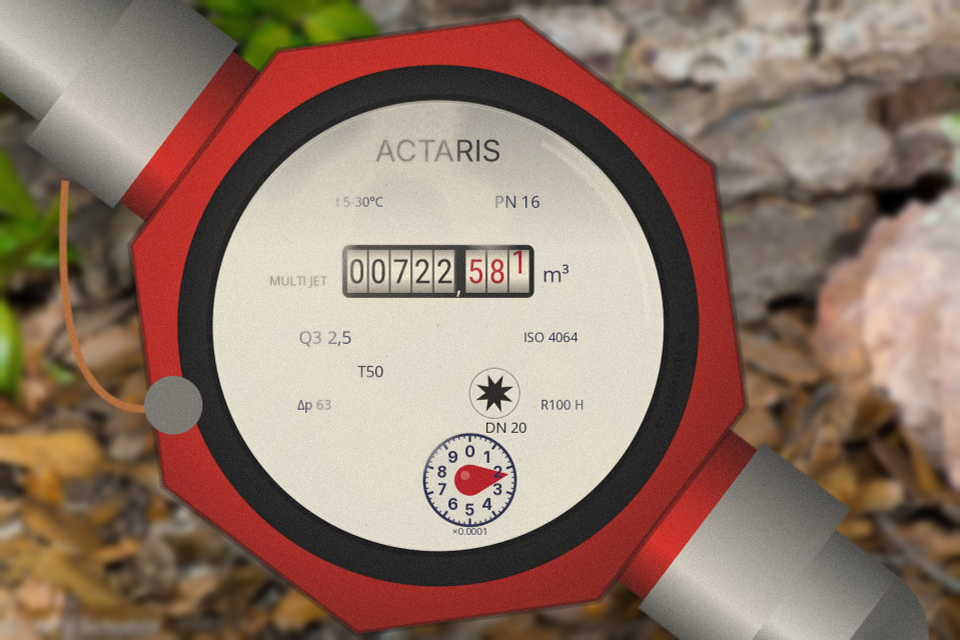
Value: 722.5812,m³
